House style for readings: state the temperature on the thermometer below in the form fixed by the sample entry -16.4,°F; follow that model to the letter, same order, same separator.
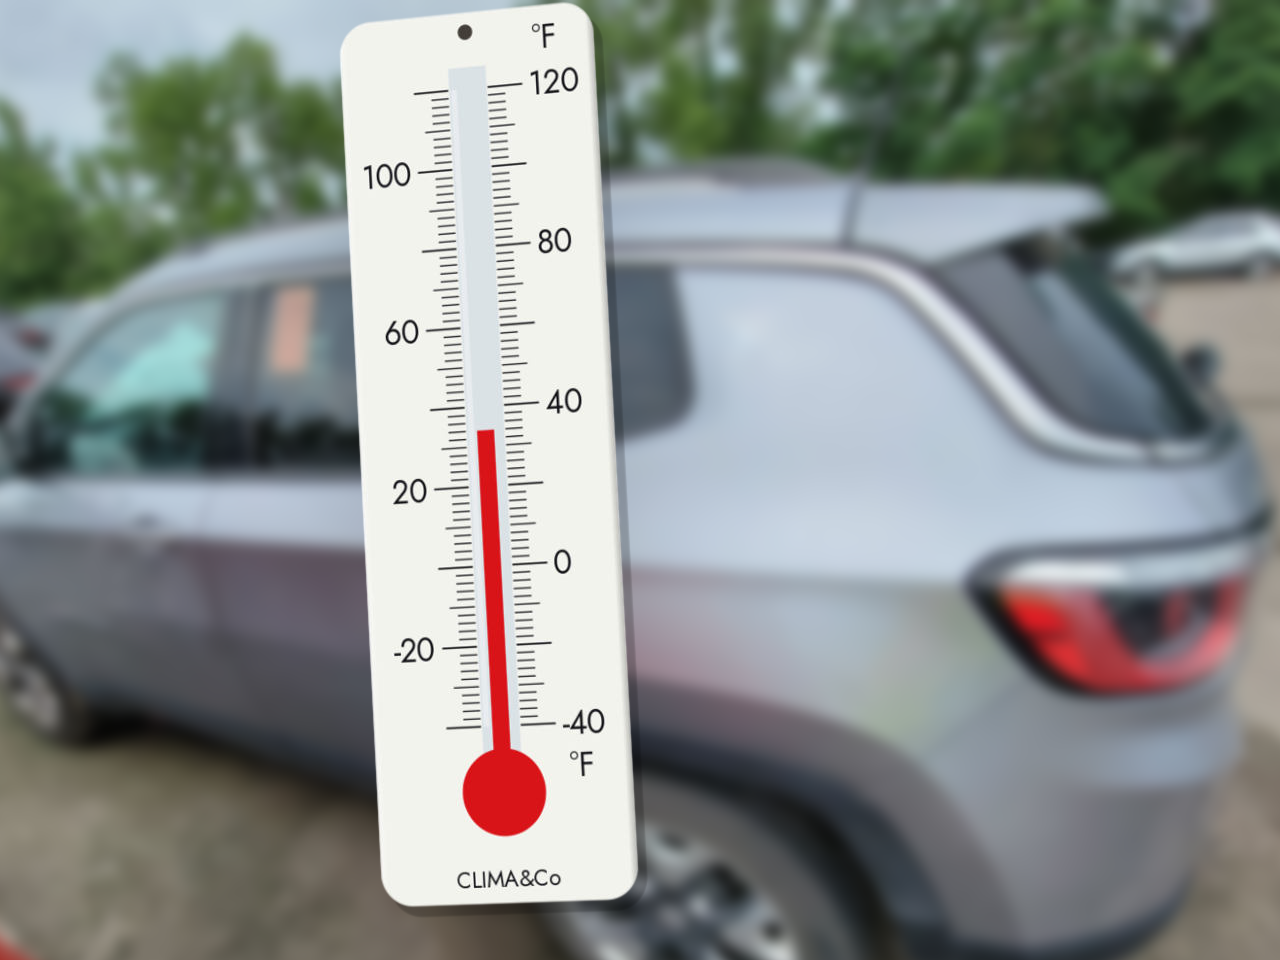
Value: 34,°F
